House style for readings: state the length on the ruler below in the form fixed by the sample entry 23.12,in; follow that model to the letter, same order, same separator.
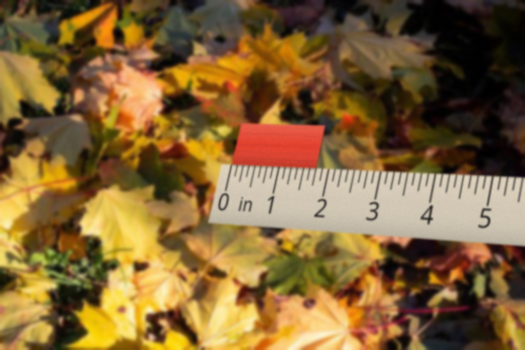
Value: 1.75,in
